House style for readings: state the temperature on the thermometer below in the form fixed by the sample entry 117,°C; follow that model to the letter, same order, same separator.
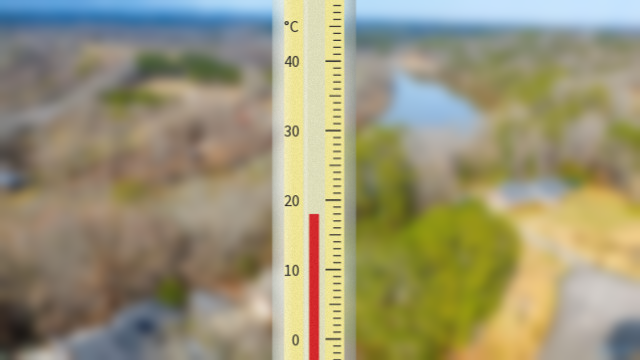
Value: 18,°C
